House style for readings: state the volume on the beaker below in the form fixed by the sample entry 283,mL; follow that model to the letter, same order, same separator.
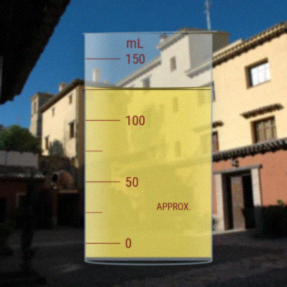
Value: 125,mL
